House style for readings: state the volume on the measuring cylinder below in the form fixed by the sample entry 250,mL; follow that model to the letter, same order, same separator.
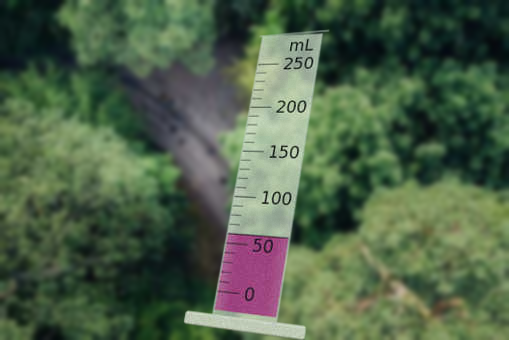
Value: 60,mL
